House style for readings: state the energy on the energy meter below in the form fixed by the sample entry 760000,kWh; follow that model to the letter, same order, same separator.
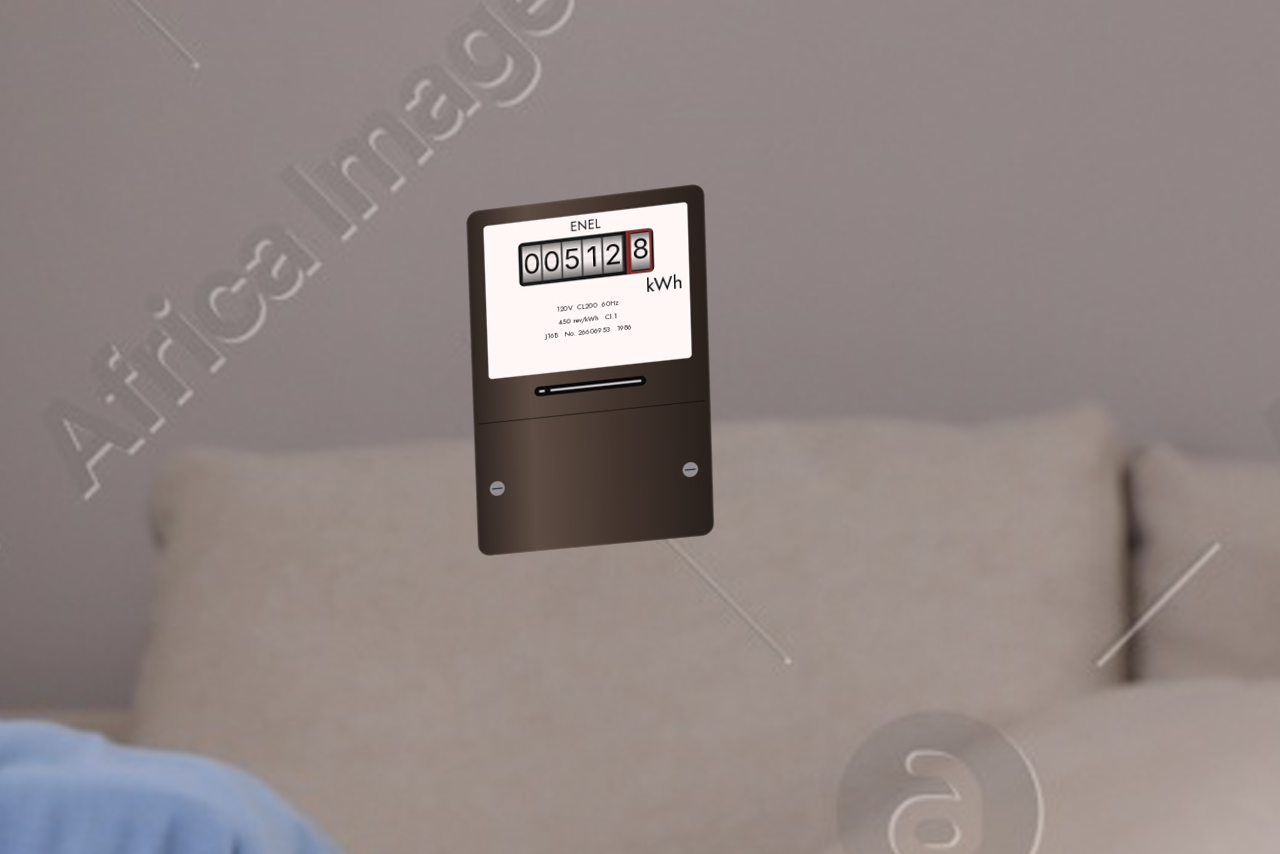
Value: 512.8,kWh
